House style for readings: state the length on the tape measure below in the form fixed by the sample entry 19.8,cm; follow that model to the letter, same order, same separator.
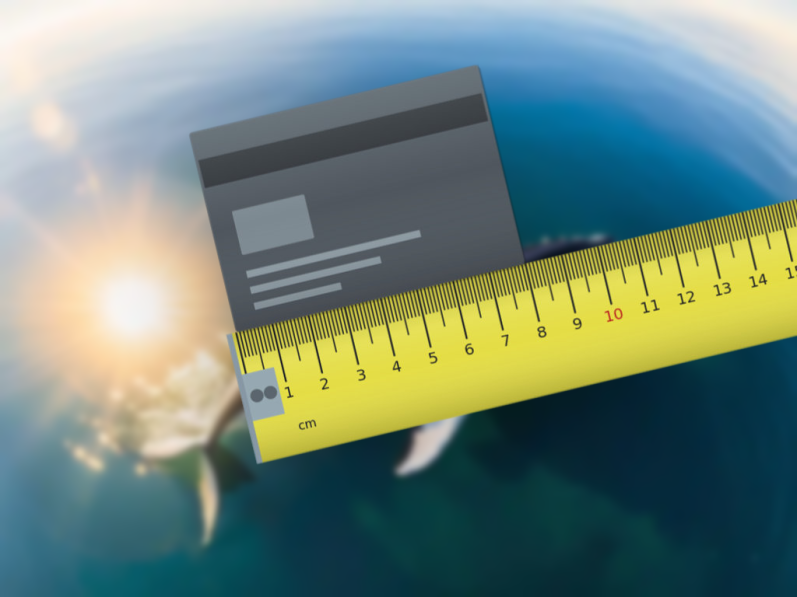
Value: 8,cm
